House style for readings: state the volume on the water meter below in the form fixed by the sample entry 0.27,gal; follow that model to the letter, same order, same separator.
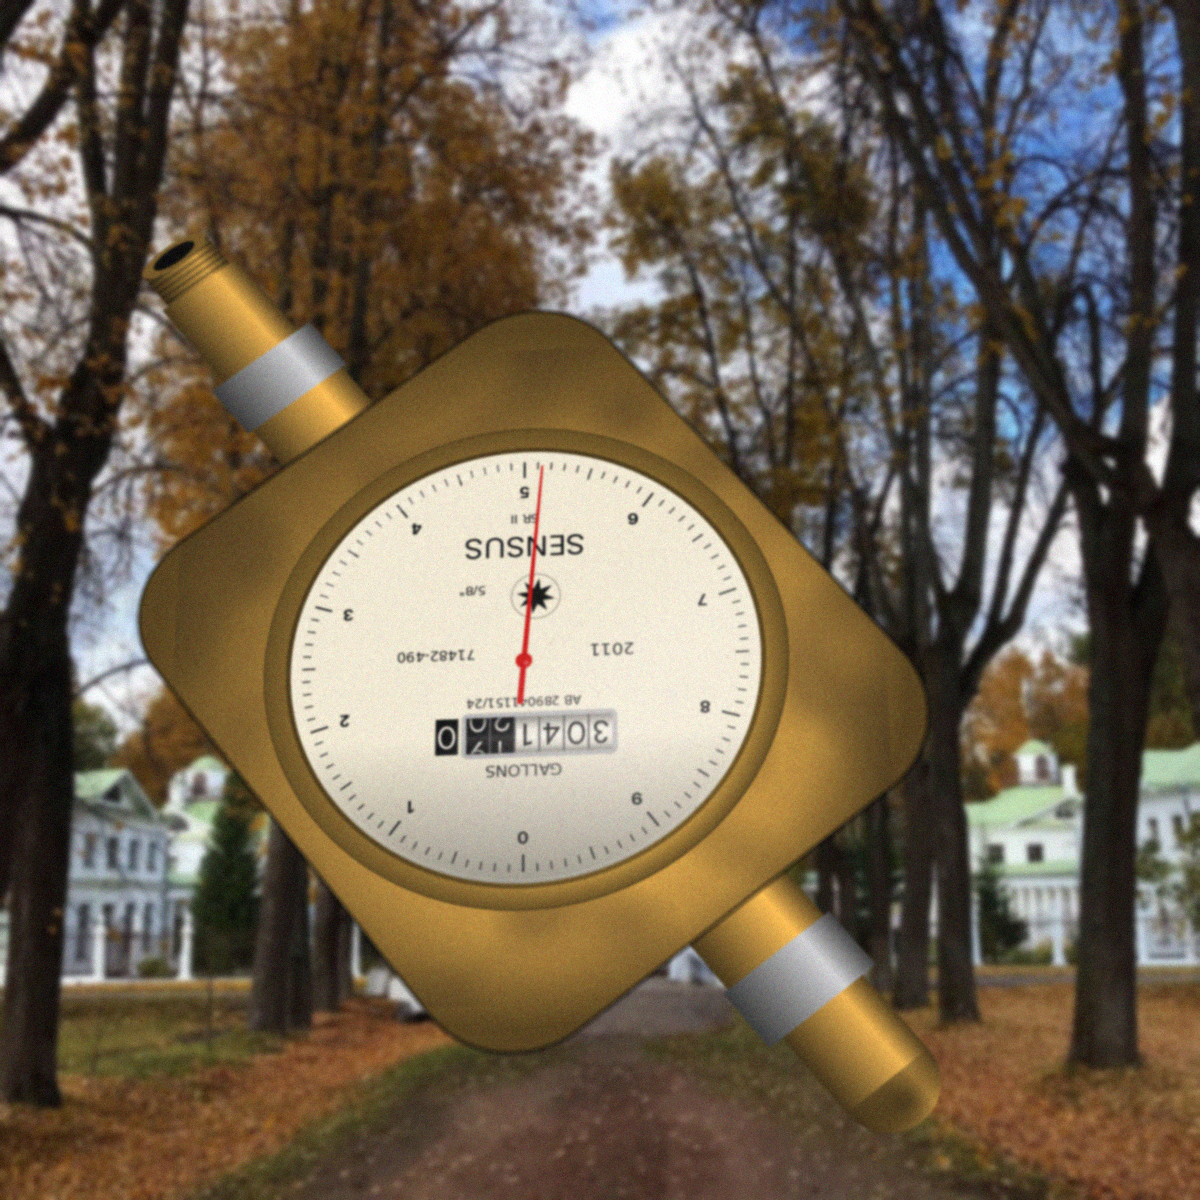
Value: 3041195.1,gal
